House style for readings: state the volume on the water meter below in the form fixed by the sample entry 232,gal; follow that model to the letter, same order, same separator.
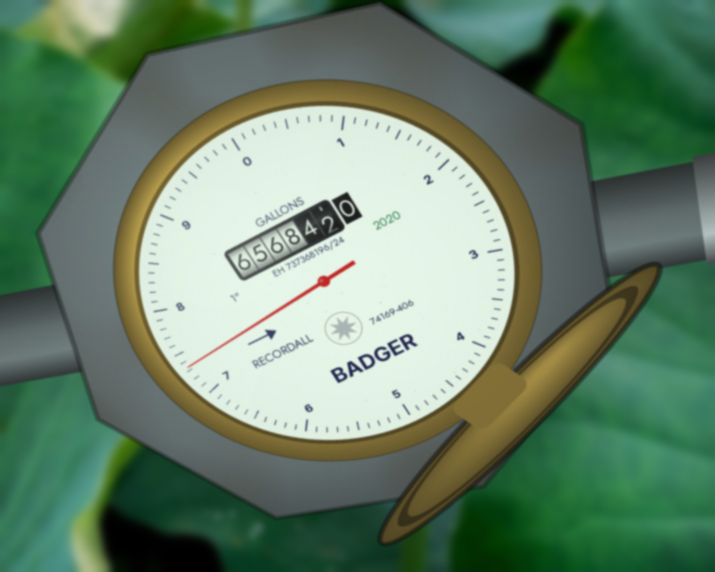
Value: 6568417.3,gal
